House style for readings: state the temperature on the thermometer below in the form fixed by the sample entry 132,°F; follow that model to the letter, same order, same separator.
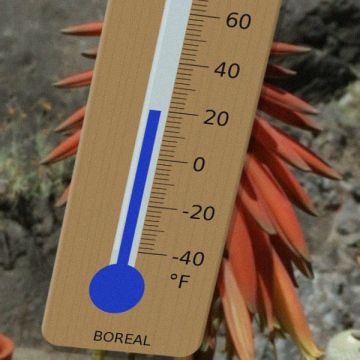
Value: 20,°F
